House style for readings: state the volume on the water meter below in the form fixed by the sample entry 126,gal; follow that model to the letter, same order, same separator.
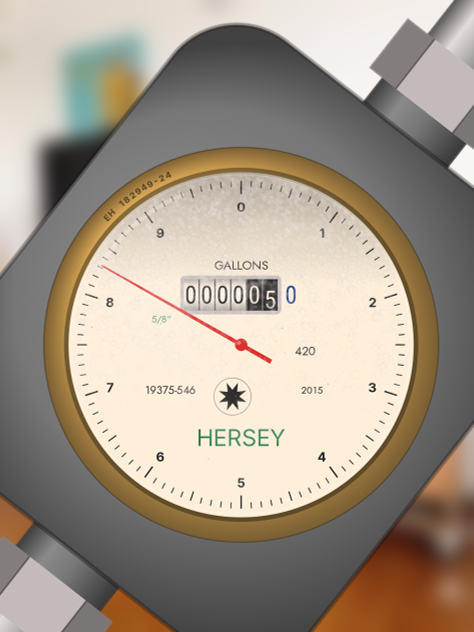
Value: 48.3,gal
